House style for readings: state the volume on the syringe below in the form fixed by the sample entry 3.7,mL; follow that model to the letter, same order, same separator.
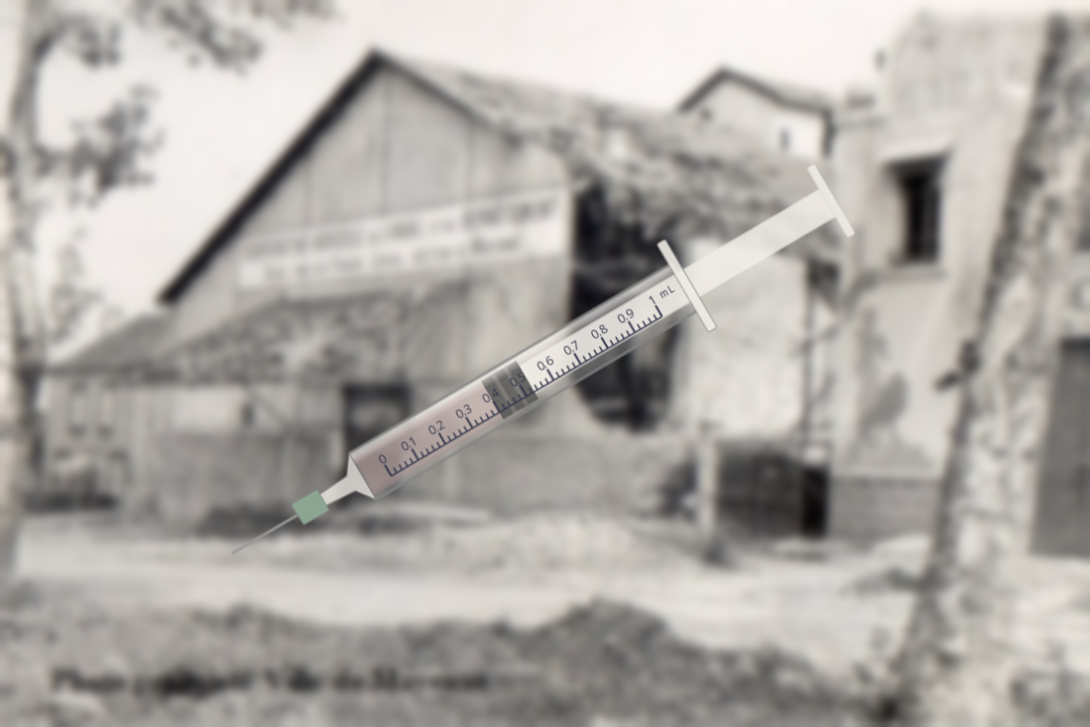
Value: 0.4,mL
